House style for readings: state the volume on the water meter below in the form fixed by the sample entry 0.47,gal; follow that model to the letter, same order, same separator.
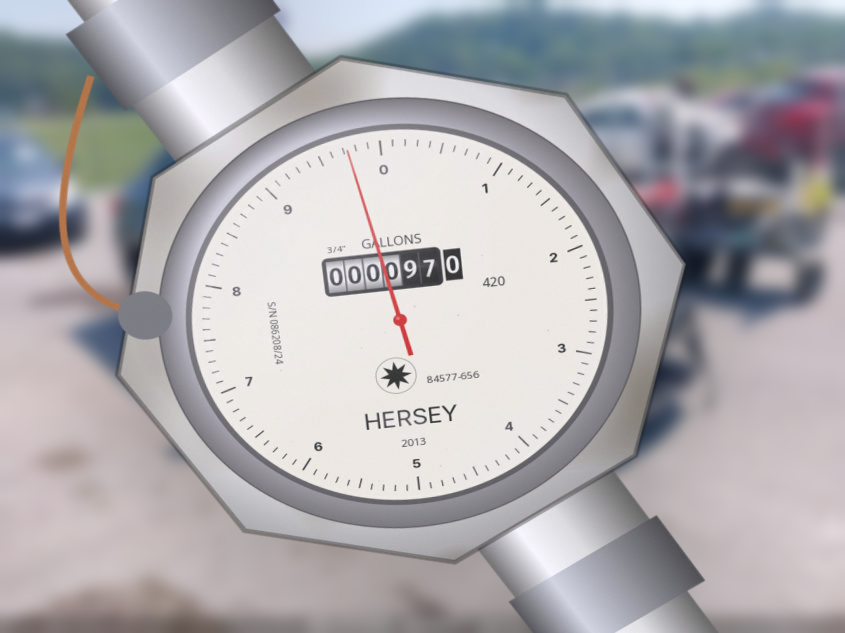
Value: 969.7,gal
